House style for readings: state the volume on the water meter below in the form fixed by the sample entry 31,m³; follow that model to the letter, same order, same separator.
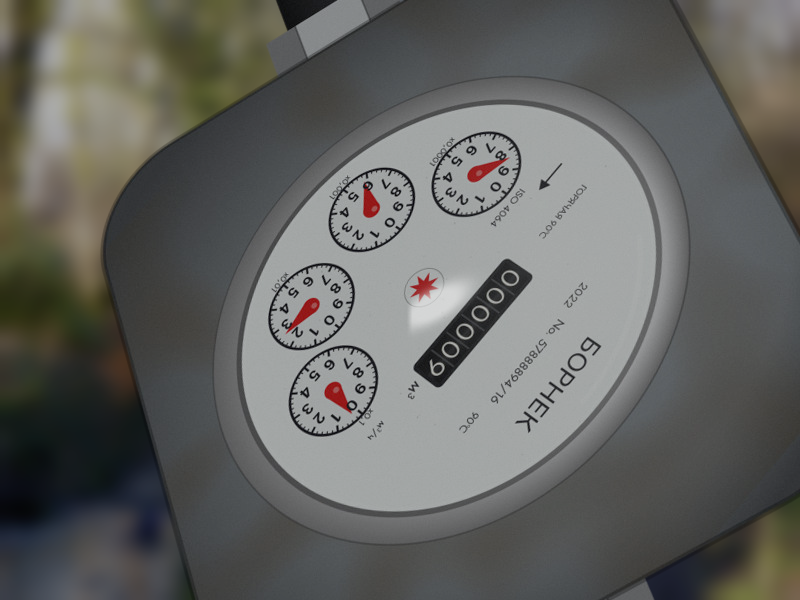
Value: 9.0258,m³
